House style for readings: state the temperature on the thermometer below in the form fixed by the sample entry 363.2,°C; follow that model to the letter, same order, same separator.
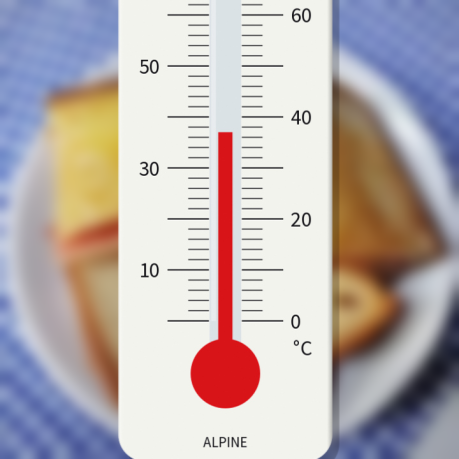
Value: 37,°C
